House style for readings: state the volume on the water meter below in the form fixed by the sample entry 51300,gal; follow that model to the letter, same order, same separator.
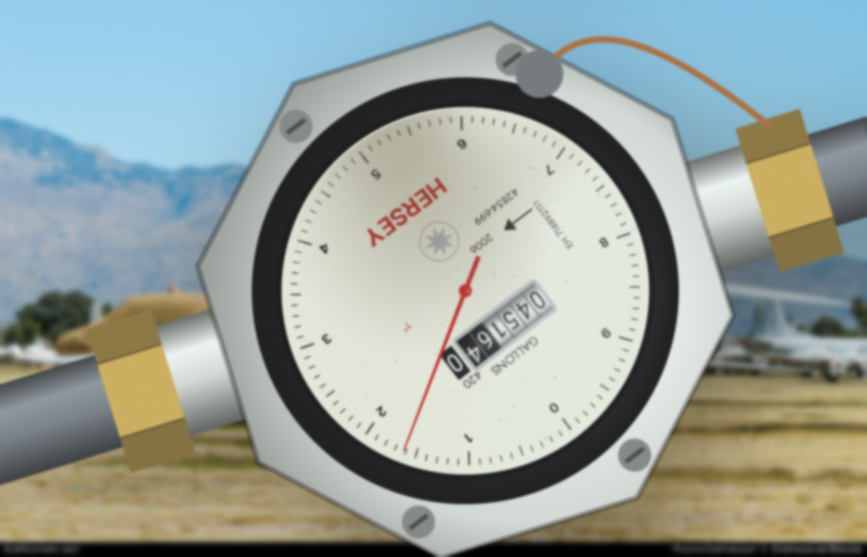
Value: 451641.6,gal
